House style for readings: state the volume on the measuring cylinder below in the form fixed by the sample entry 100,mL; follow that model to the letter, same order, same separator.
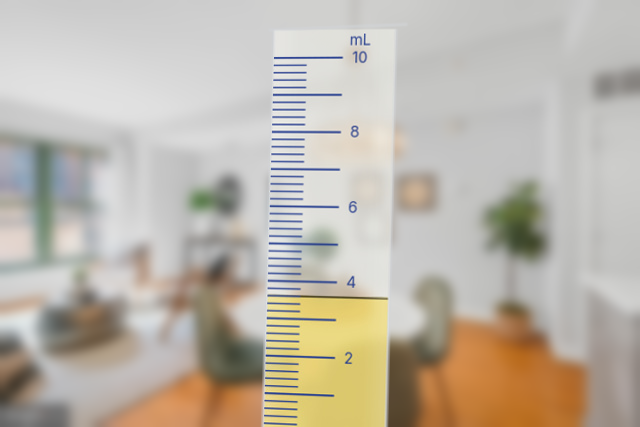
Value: 3.6,mL
